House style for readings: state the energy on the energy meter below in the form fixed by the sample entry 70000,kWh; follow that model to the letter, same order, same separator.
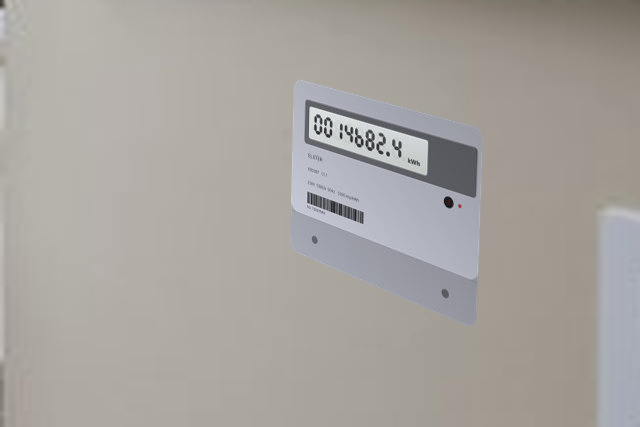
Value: 14682.4,kWh
